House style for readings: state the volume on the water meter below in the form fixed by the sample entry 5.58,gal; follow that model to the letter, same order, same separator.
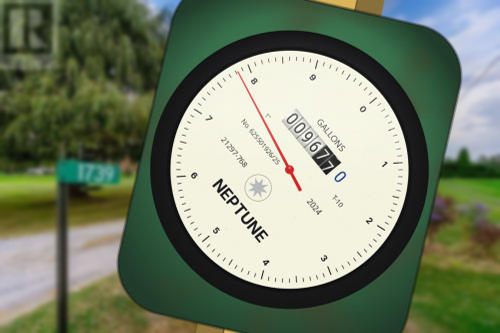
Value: 96767.8,gal
